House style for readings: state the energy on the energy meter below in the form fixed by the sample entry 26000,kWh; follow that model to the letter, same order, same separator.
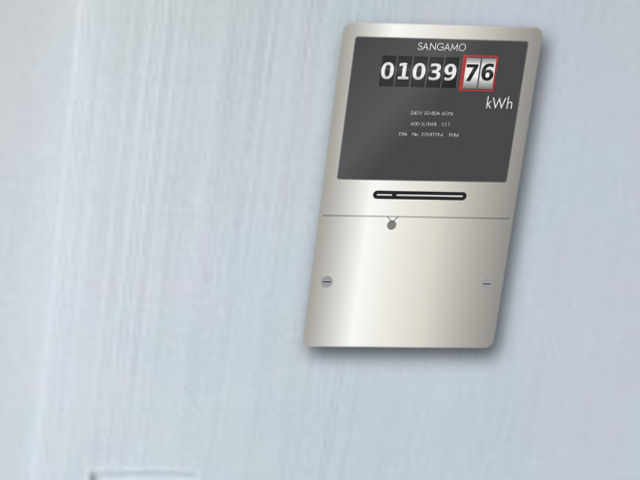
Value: 1039.76,kWh
